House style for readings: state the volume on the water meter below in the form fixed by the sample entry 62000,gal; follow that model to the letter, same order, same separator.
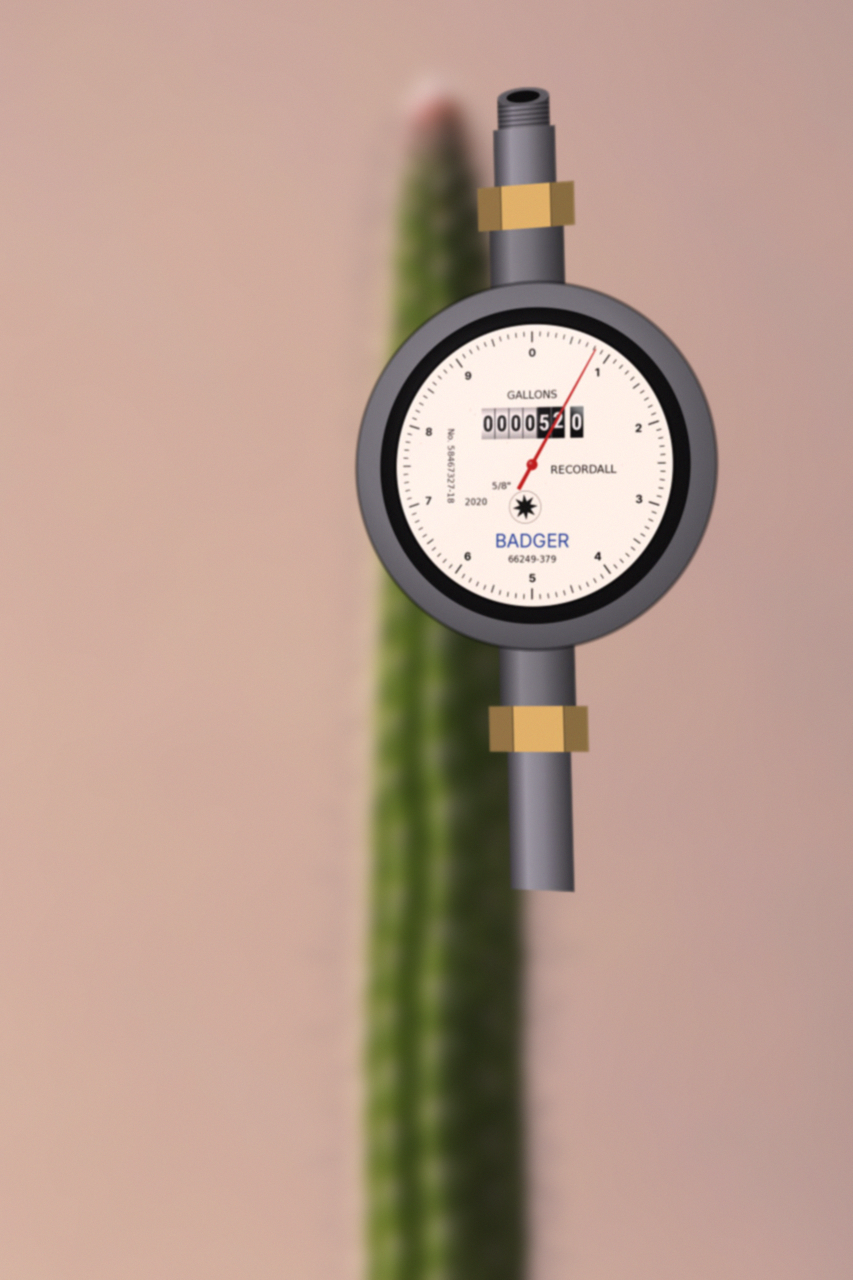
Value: 520.8,gal
